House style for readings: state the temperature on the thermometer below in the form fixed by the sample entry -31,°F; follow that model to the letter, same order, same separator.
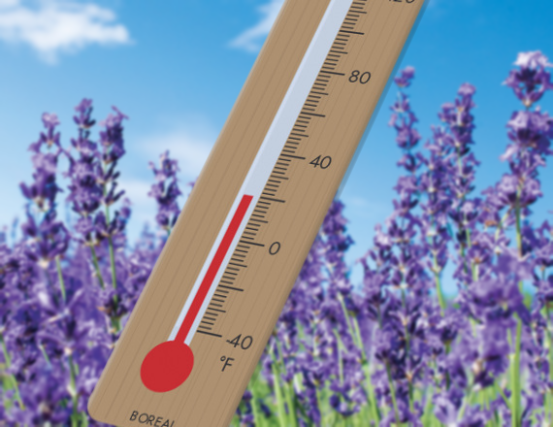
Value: 20,°F
